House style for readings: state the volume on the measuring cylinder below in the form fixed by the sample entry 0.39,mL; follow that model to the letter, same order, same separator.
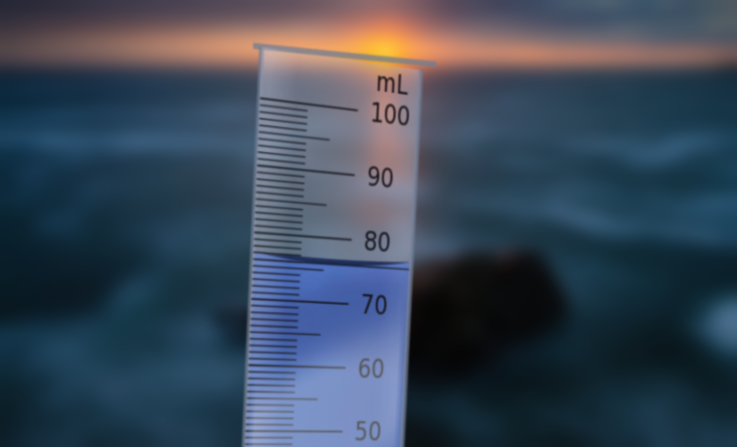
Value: 76,mL
